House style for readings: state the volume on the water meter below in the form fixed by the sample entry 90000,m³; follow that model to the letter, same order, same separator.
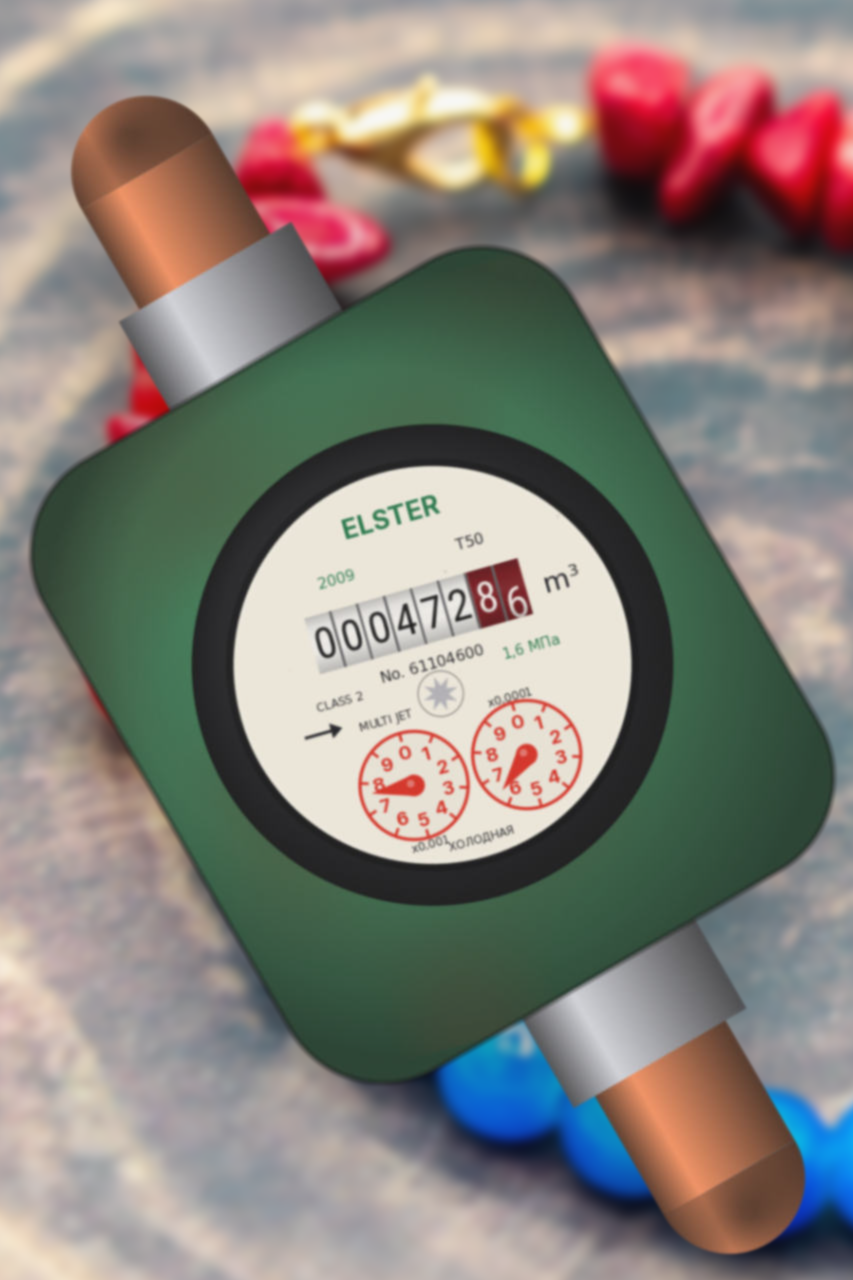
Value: 472.8576,m³
